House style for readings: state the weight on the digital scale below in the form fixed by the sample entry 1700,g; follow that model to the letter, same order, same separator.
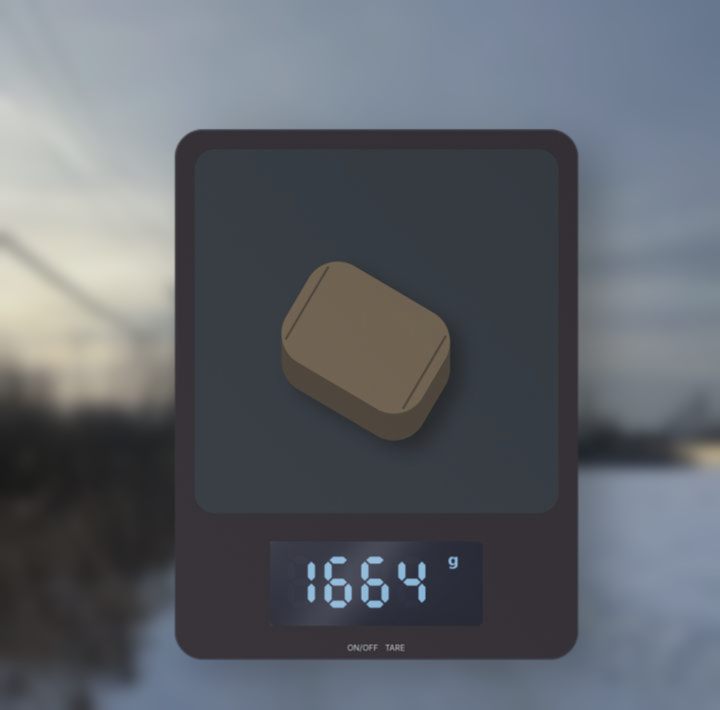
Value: 1664,g
